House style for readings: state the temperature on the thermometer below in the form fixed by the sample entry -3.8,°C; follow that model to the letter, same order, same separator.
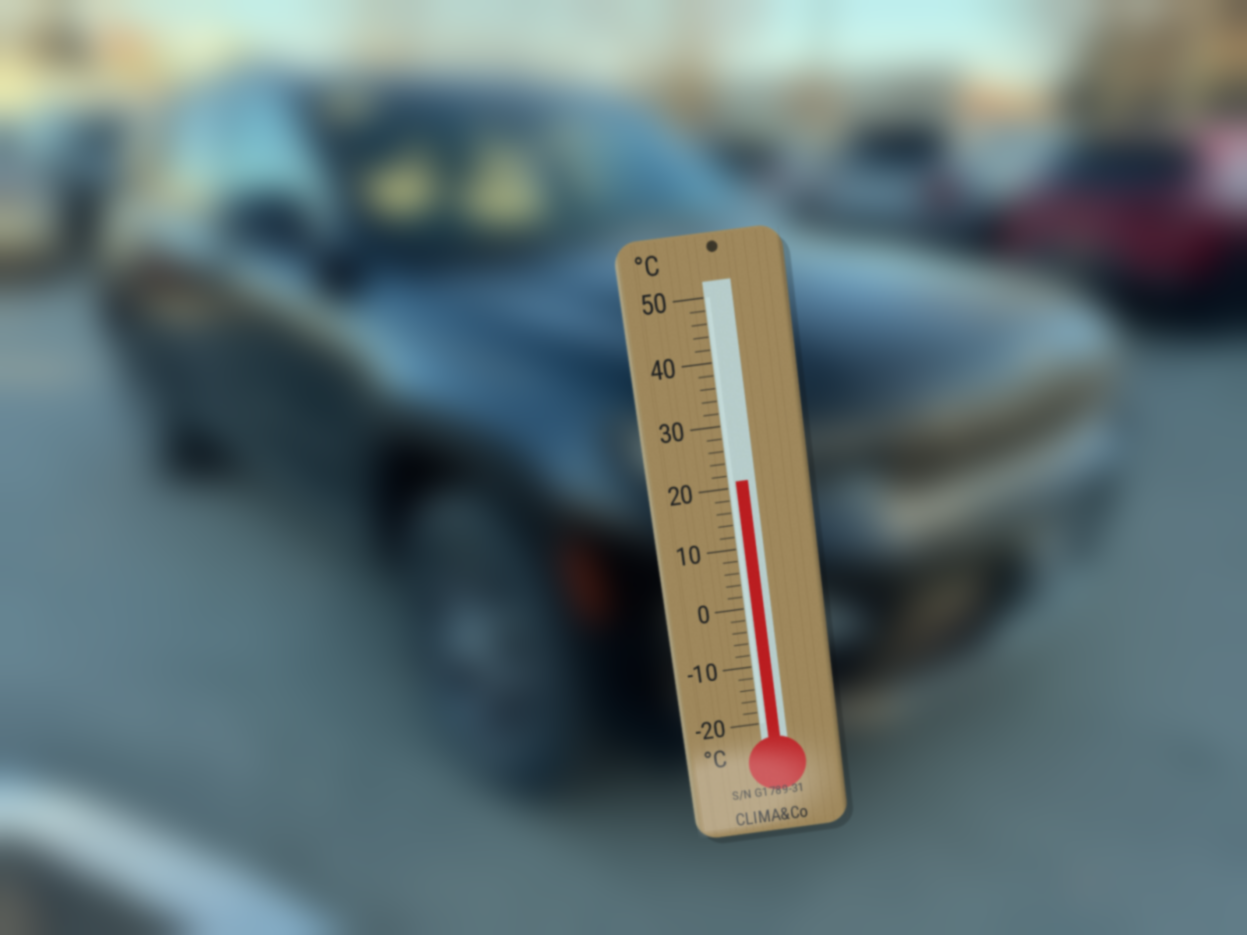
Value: 21,°C
